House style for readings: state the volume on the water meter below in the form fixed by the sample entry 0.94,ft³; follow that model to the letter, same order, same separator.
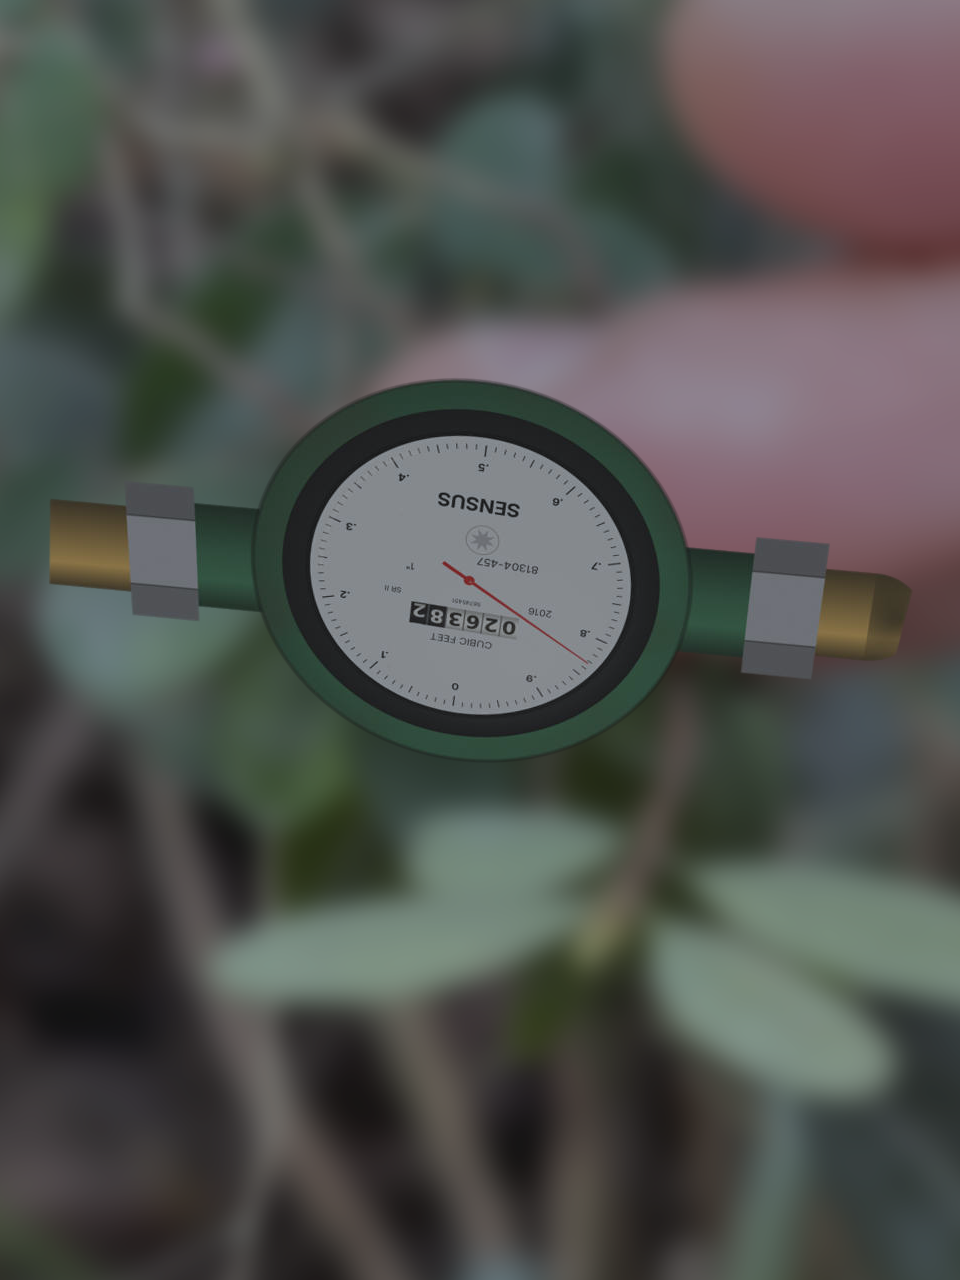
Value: 26381.83,ft³
